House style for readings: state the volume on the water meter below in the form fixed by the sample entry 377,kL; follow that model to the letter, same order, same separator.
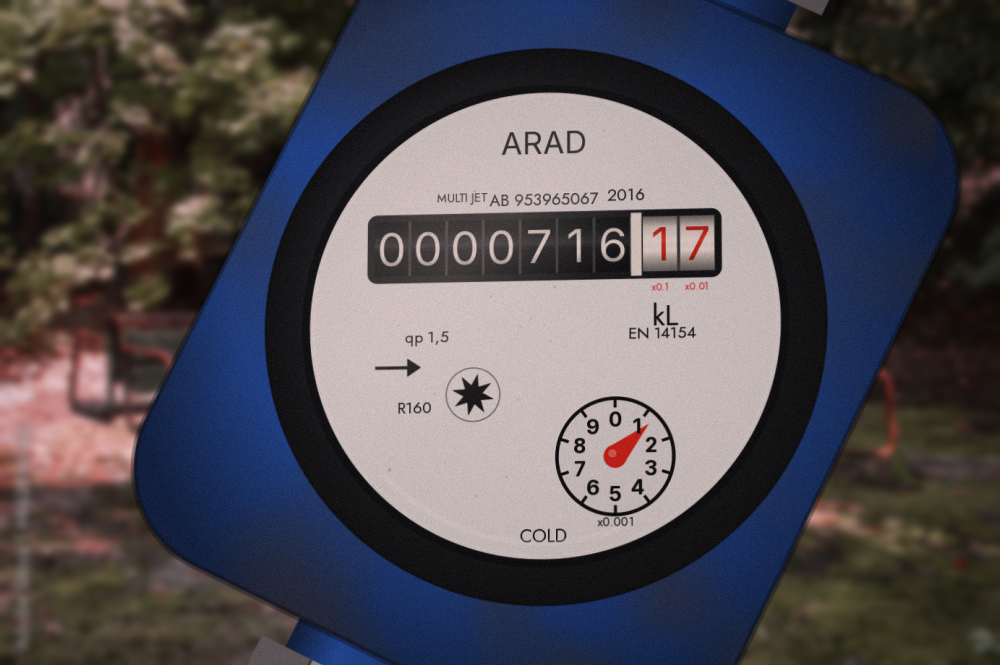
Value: 716.171,kL
